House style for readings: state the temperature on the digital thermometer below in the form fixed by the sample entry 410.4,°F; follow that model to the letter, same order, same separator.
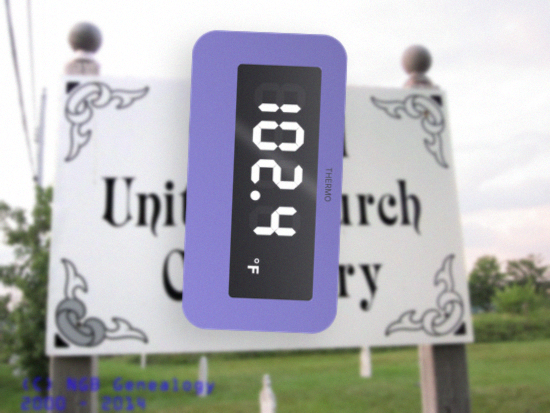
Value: 102.4,°F
